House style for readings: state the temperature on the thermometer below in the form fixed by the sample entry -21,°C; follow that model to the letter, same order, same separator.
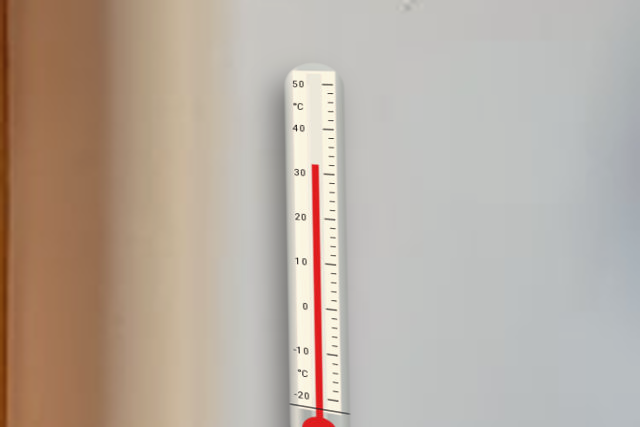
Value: 32,°C
